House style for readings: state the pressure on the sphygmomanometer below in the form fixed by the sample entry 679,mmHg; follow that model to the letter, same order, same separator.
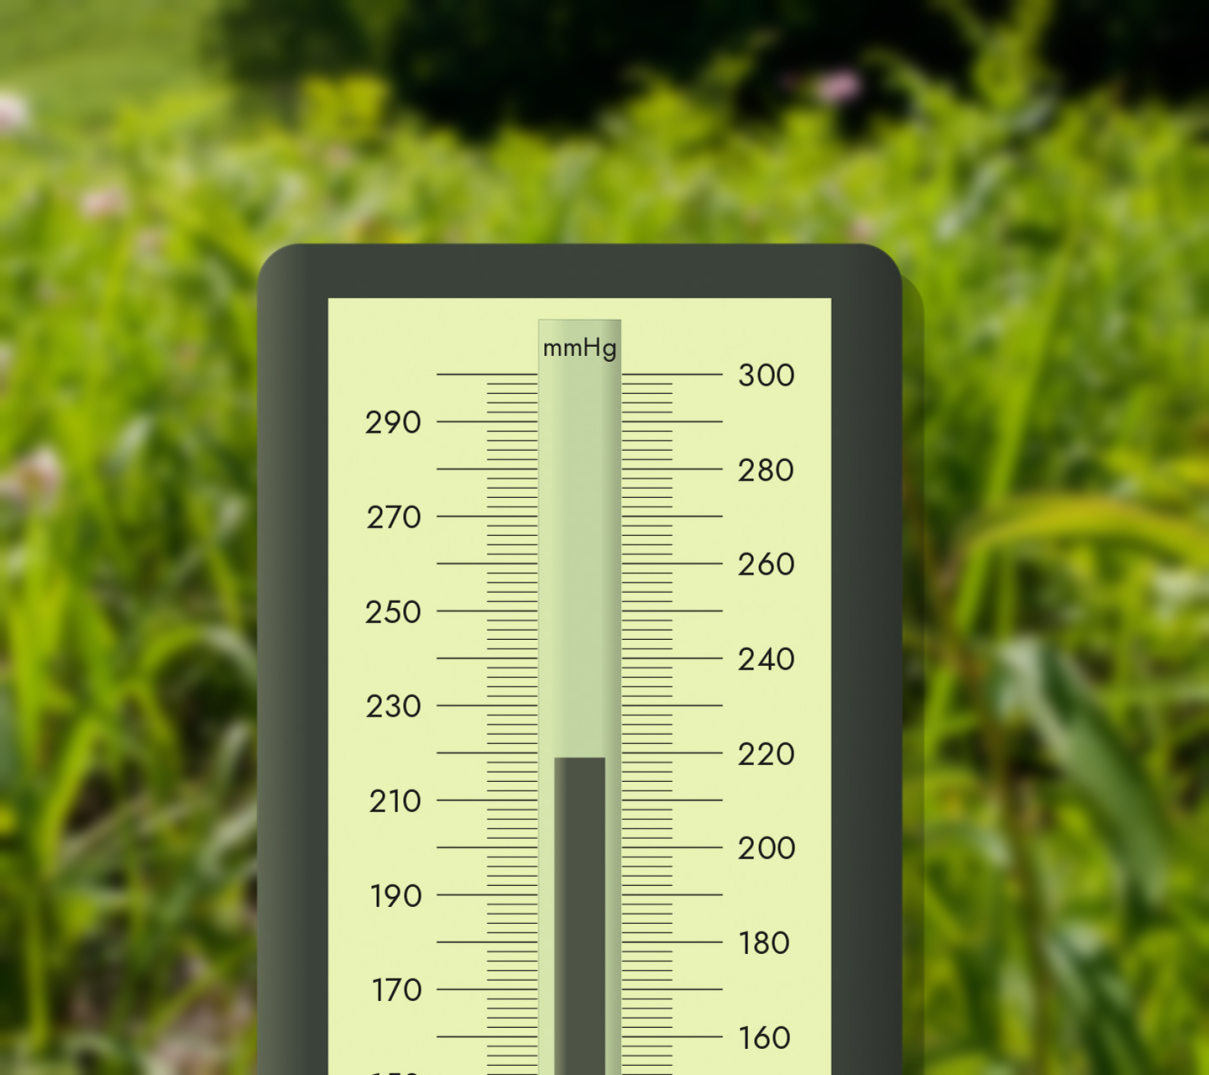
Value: 219,mmHg
